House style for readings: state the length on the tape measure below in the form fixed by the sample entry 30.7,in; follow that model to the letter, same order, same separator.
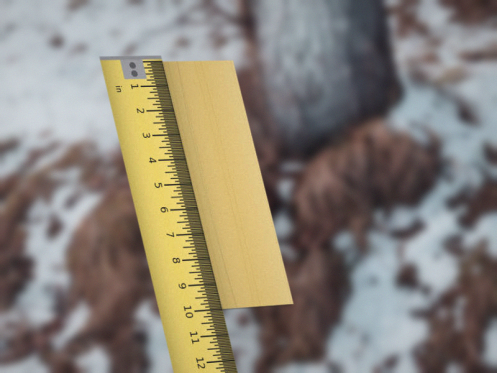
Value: 10,in
